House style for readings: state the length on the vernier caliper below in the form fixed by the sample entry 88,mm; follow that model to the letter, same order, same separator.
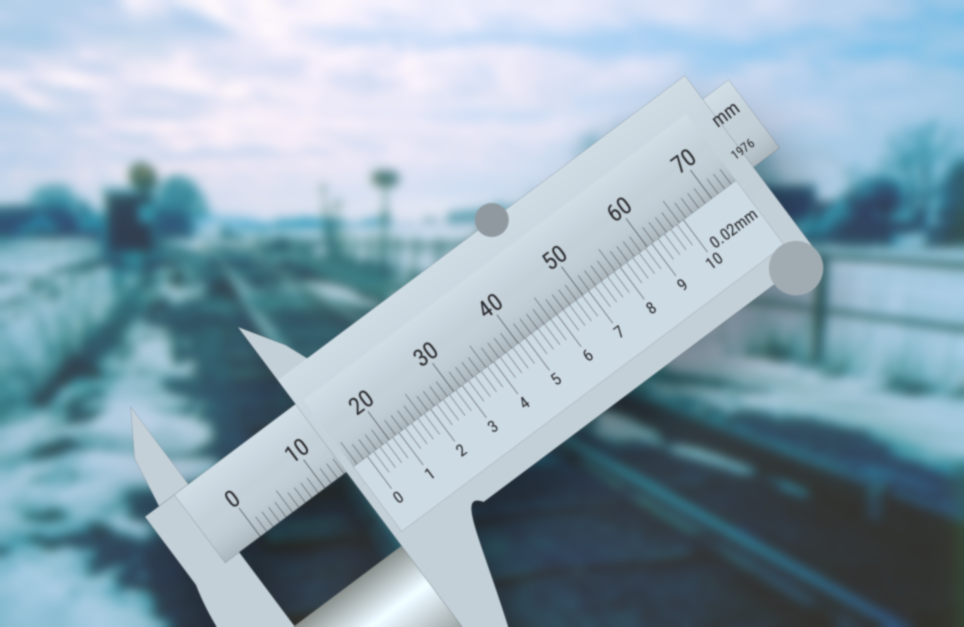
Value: 16.6,mm
